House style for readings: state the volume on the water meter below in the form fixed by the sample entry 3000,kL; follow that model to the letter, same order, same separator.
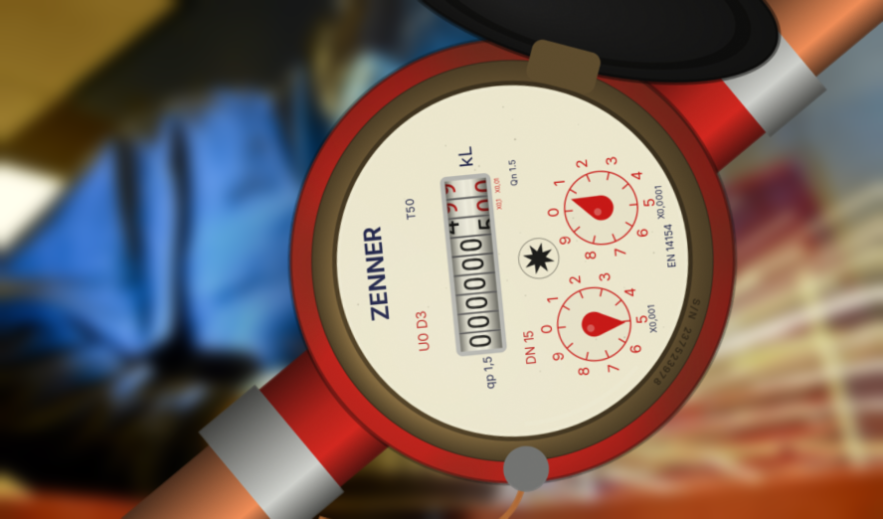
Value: 4.9950,kL
